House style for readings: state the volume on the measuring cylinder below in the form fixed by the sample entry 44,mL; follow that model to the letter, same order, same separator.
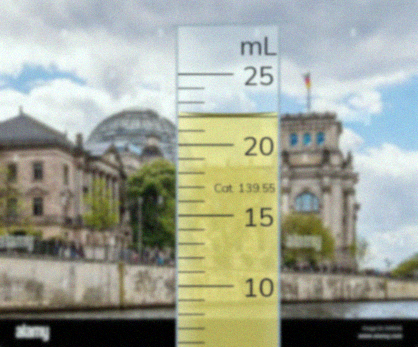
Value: 22,mL
